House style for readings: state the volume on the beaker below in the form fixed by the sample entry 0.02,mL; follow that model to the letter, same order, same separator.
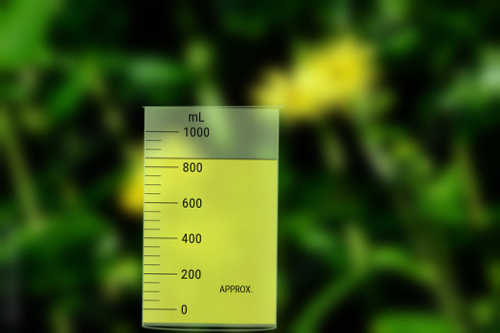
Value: 850,mL
